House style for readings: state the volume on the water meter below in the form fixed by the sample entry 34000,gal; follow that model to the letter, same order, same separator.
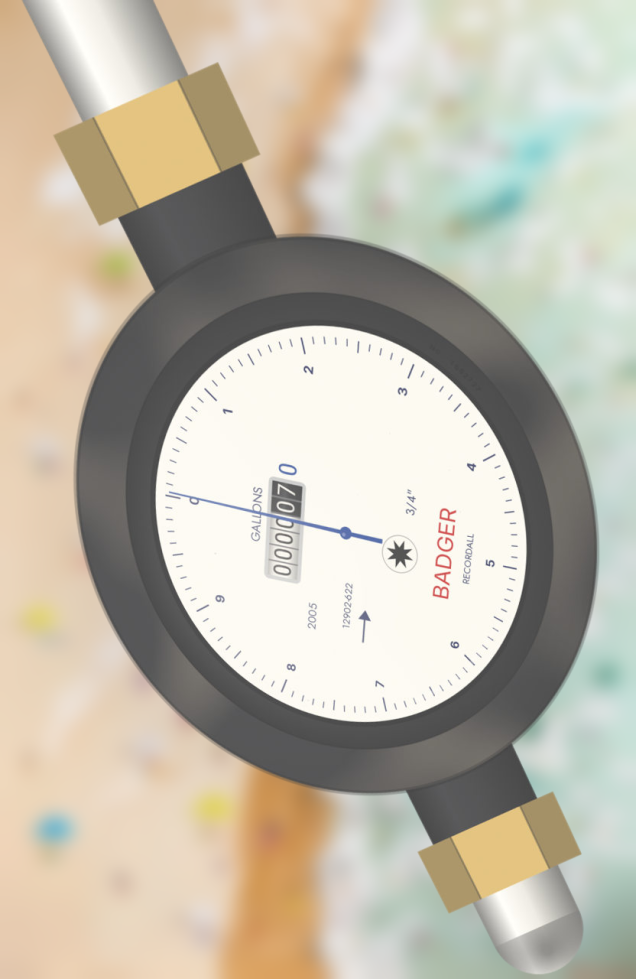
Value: 70.0,gal
